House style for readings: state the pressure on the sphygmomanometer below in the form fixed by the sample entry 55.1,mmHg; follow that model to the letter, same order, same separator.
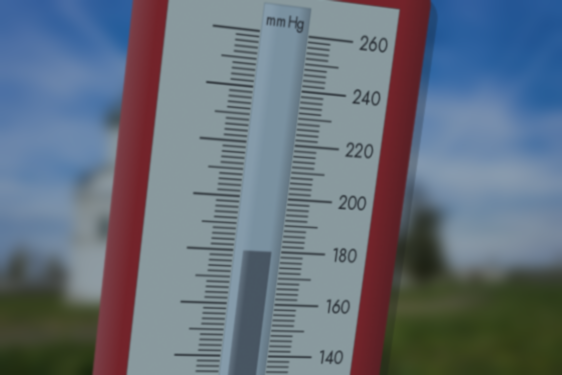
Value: 180,mmHg
